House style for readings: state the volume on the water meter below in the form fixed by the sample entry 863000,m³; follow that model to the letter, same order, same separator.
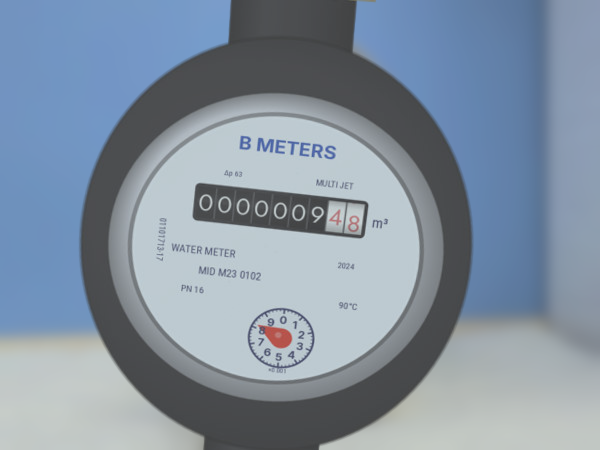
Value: 9.478,m³
